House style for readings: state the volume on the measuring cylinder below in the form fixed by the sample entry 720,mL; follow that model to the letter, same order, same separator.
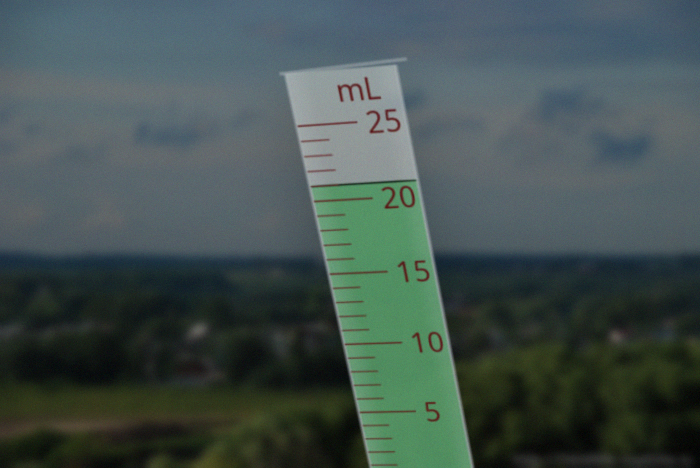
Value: 21,mL
